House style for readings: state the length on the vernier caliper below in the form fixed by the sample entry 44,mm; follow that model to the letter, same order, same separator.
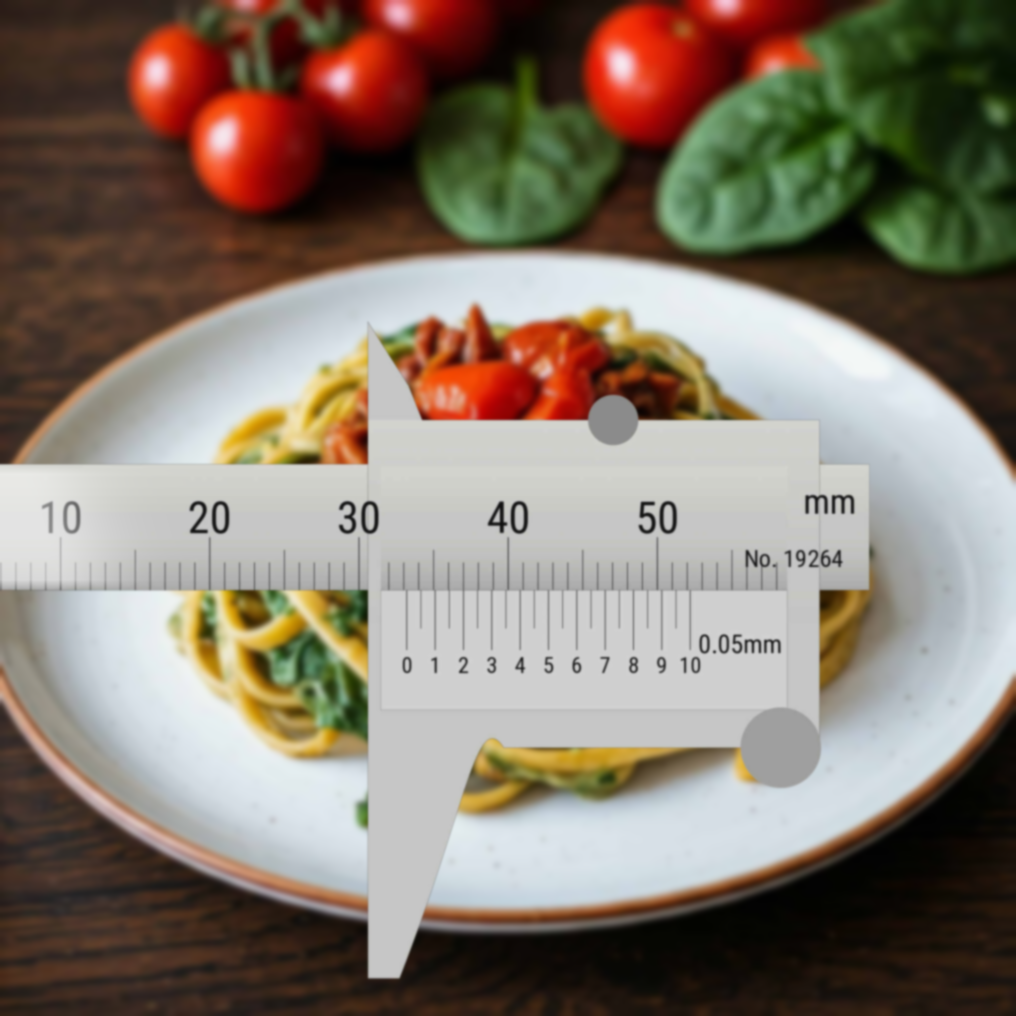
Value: 33.2,mm
